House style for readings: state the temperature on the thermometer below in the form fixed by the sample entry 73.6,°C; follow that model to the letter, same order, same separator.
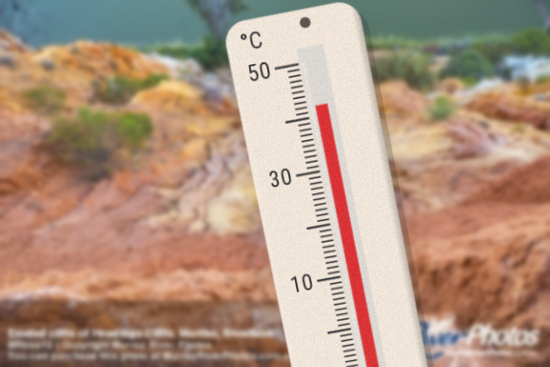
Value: 42,°C
